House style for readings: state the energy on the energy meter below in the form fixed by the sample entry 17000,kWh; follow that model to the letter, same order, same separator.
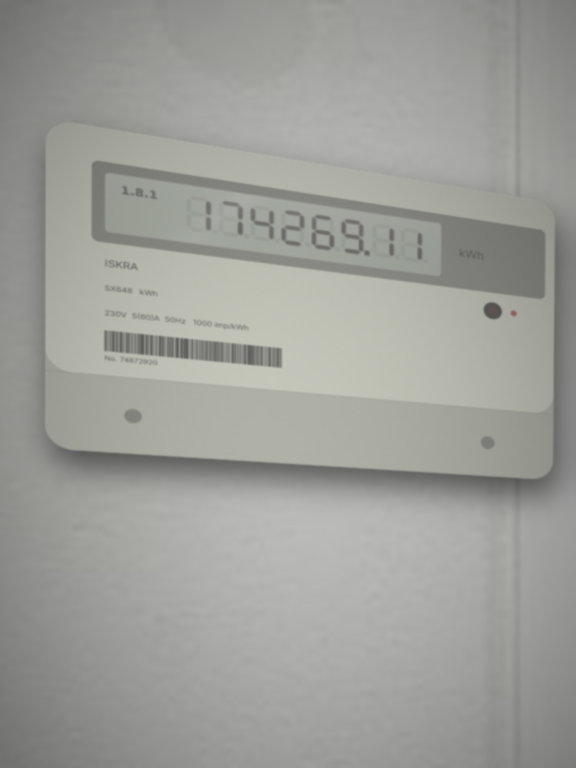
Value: 174269.11,kWh
